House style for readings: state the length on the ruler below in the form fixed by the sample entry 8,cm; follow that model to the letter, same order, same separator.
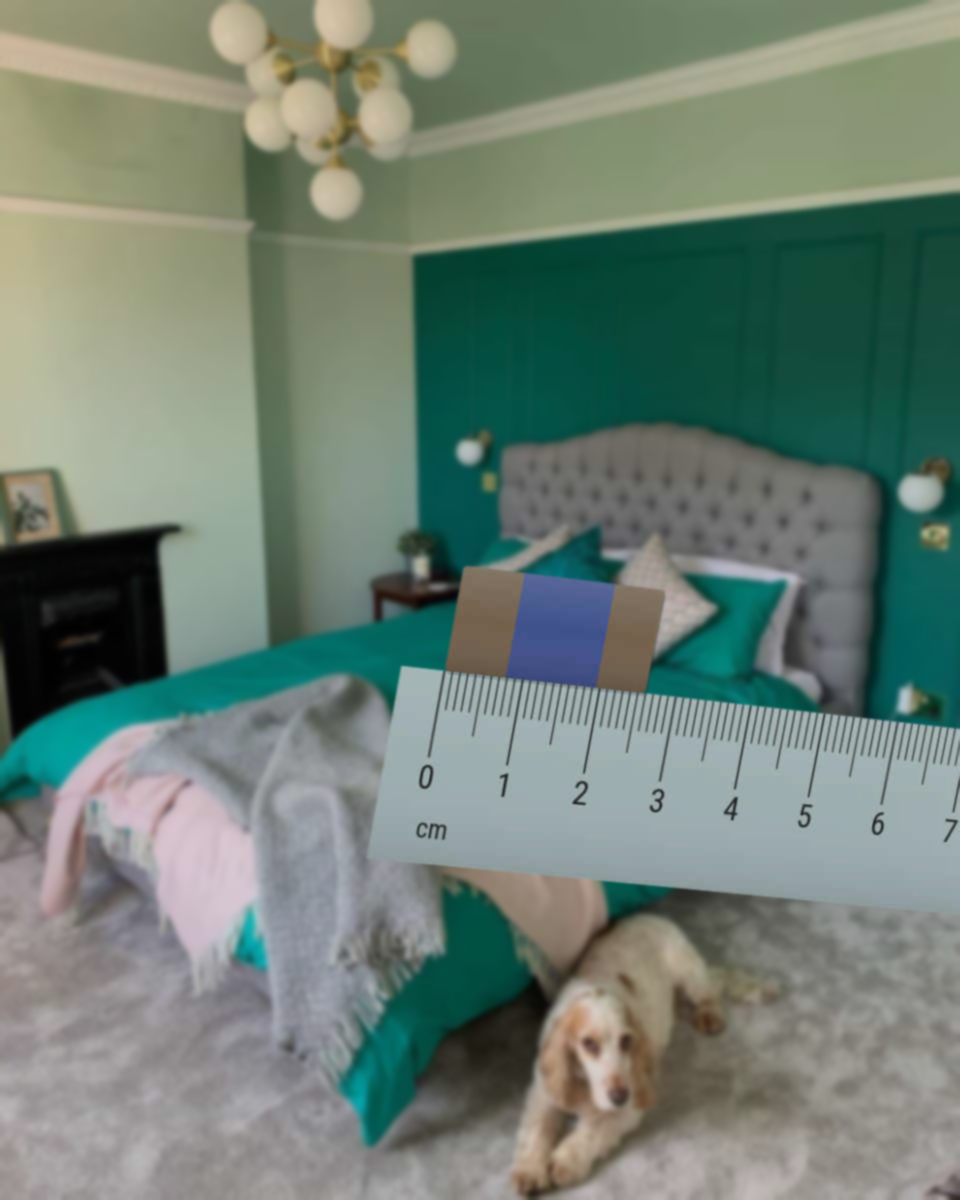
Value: 2.6,cm
